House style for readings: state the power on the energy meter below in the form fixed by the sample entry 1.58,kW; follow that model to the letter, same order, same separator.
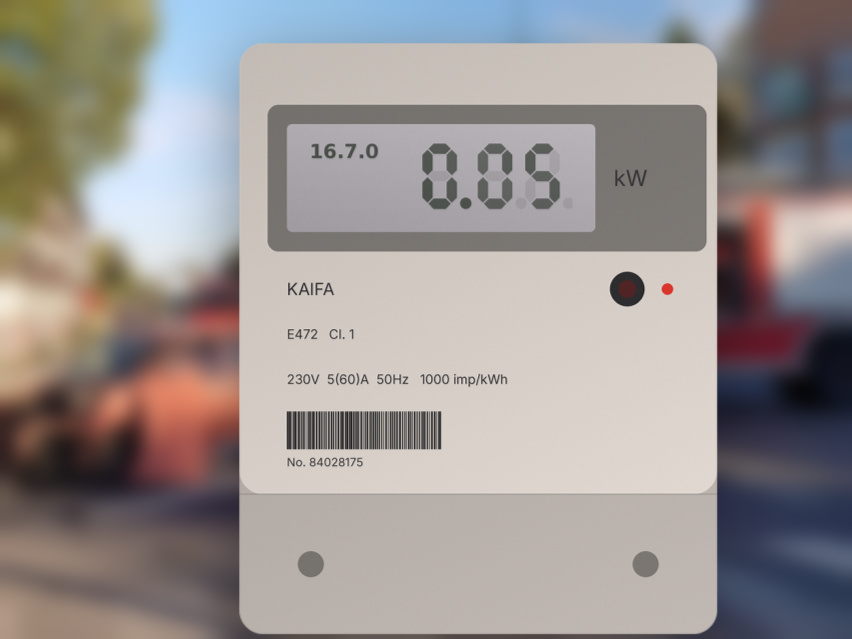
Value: 0.05,kW
